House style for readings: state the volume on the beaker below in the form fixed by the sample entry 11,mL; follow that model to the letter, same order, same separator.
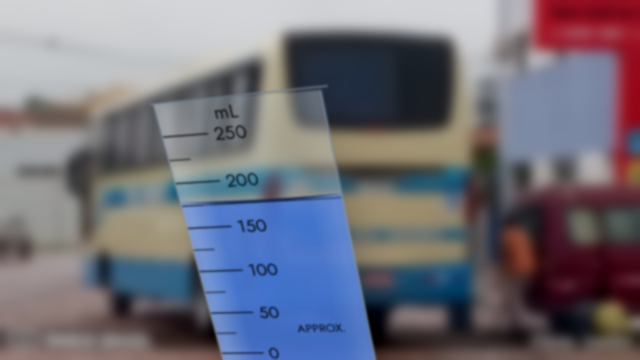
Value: 175,mL
